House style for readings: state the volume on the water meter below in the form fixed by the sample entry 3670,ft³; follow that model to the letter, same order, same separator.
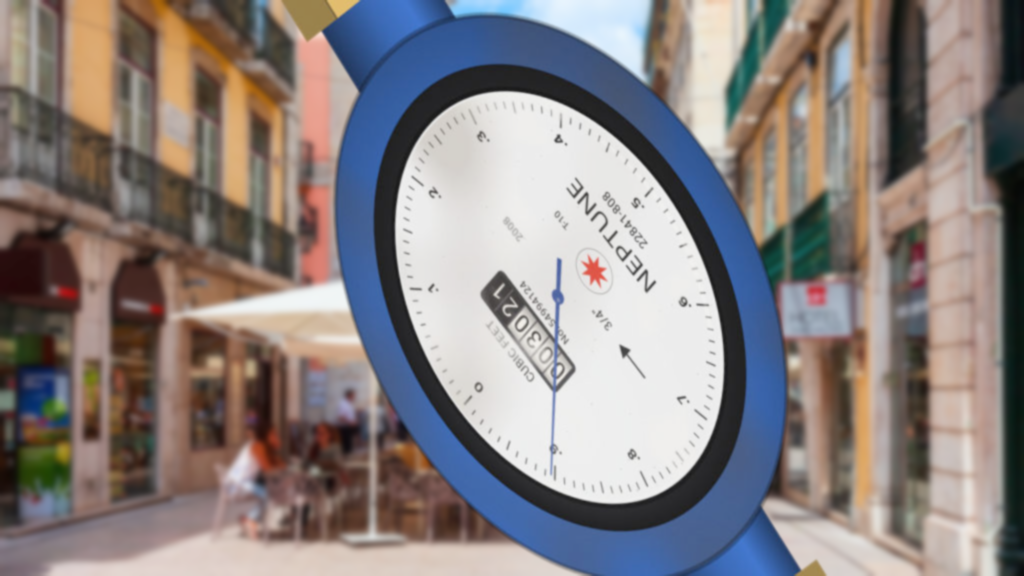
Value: 3020.90,ft³
